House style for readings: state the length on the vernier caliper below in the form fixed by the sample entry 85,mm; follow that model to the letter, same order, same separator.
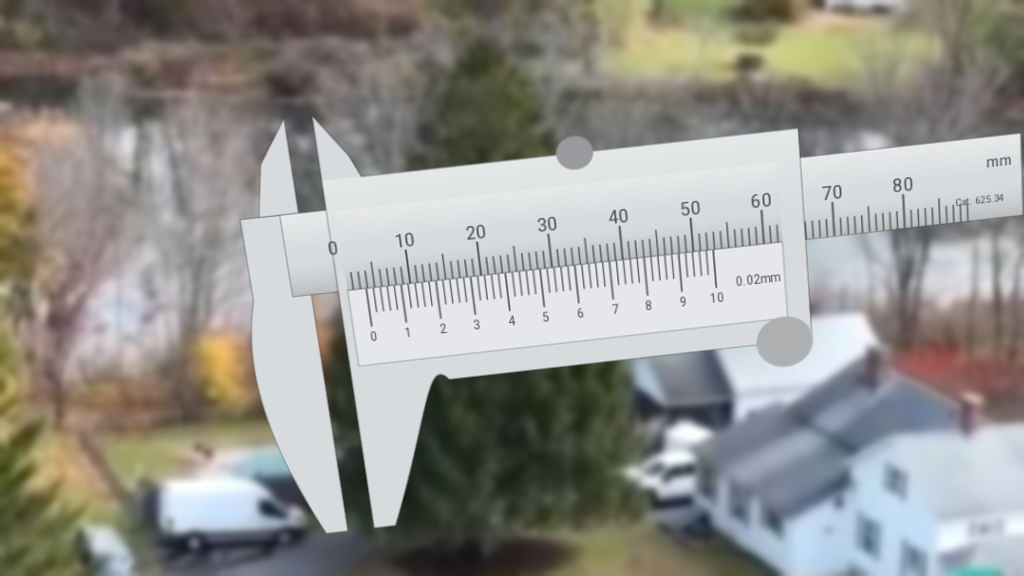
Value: 3.8,mm
